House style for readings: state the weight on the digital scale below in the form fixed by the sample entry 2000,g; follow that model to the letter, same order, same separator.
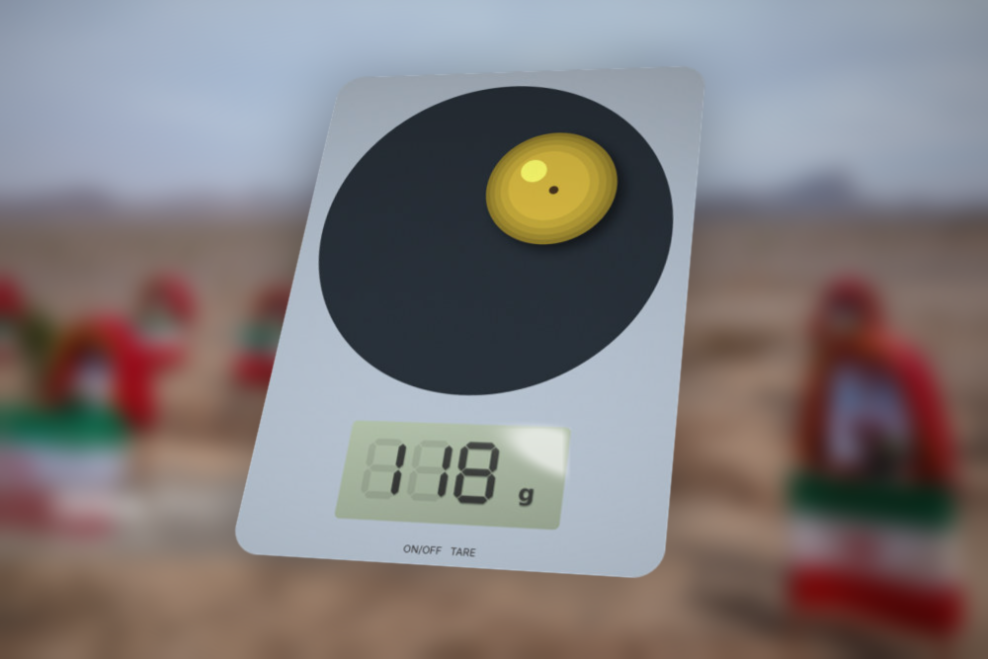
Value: 118,g
